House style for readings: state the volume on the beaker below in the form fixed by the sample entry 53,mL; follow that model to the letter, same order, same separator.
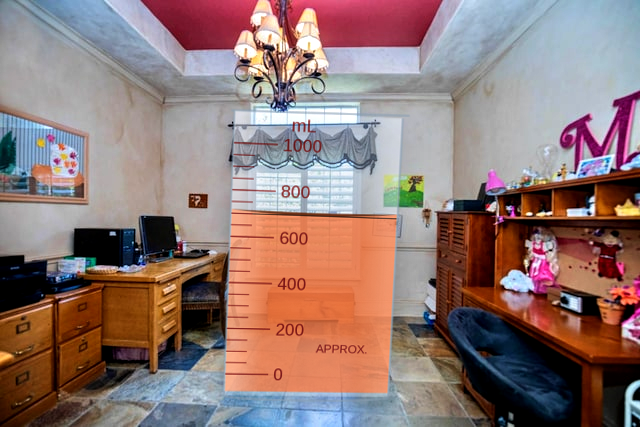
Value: 700,mL
